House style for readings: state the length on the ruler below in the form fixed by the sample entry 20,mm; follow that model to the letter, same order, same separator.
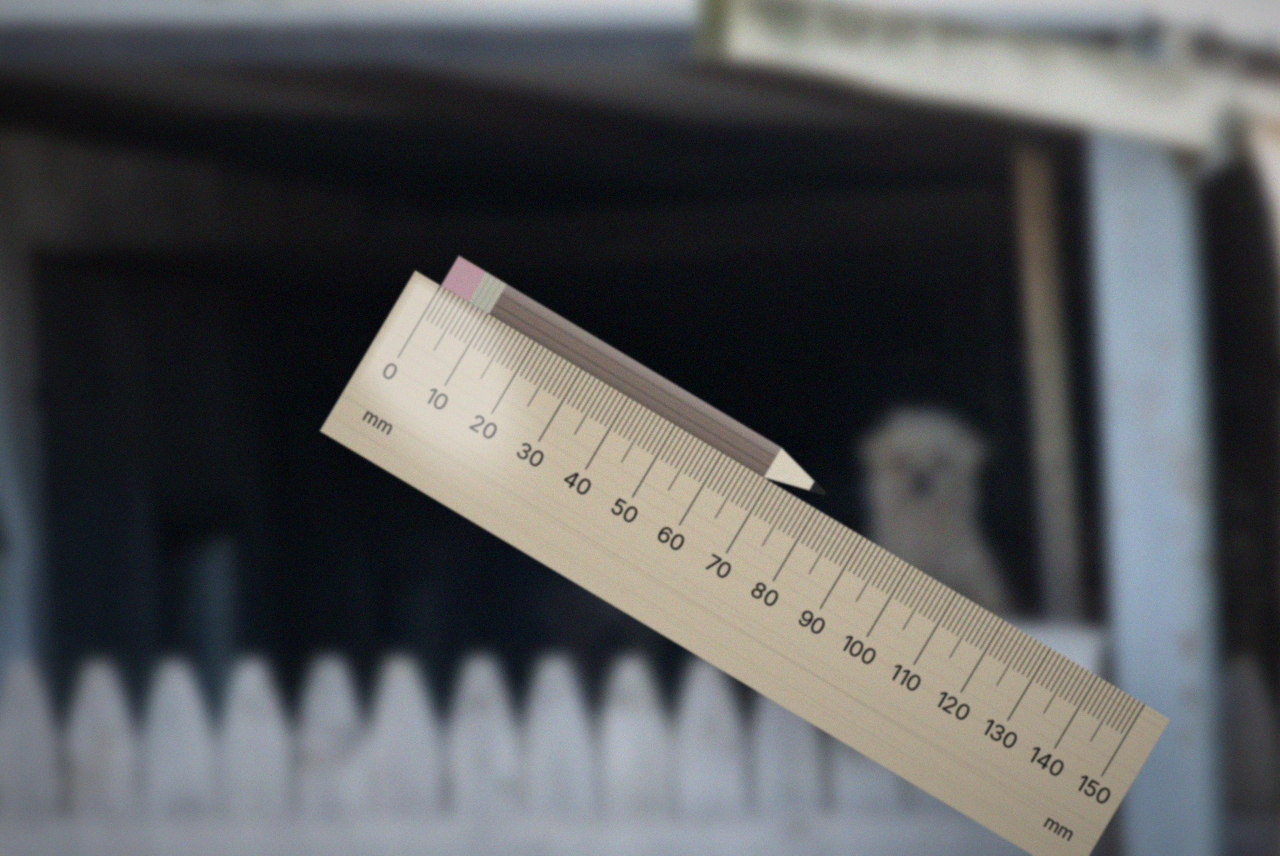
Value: 80,mm
